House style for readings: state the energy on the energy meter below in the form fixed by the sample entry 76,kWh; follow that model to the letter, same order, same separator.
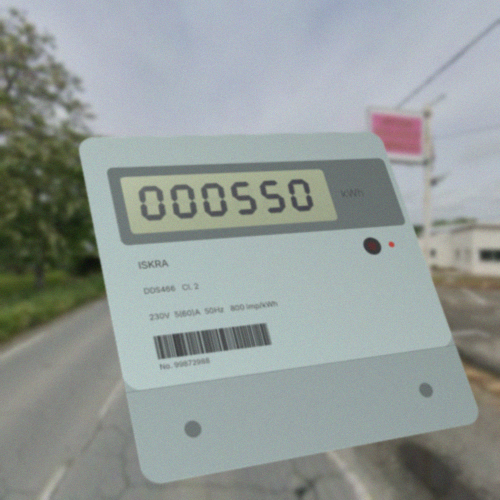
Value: 550,kWh
